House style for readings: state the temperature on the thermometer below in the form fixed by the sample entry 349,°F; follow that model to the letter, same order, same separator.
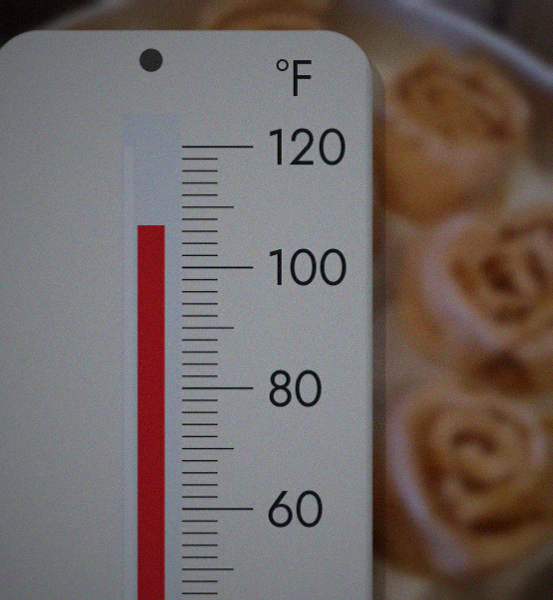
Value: 107,°F
